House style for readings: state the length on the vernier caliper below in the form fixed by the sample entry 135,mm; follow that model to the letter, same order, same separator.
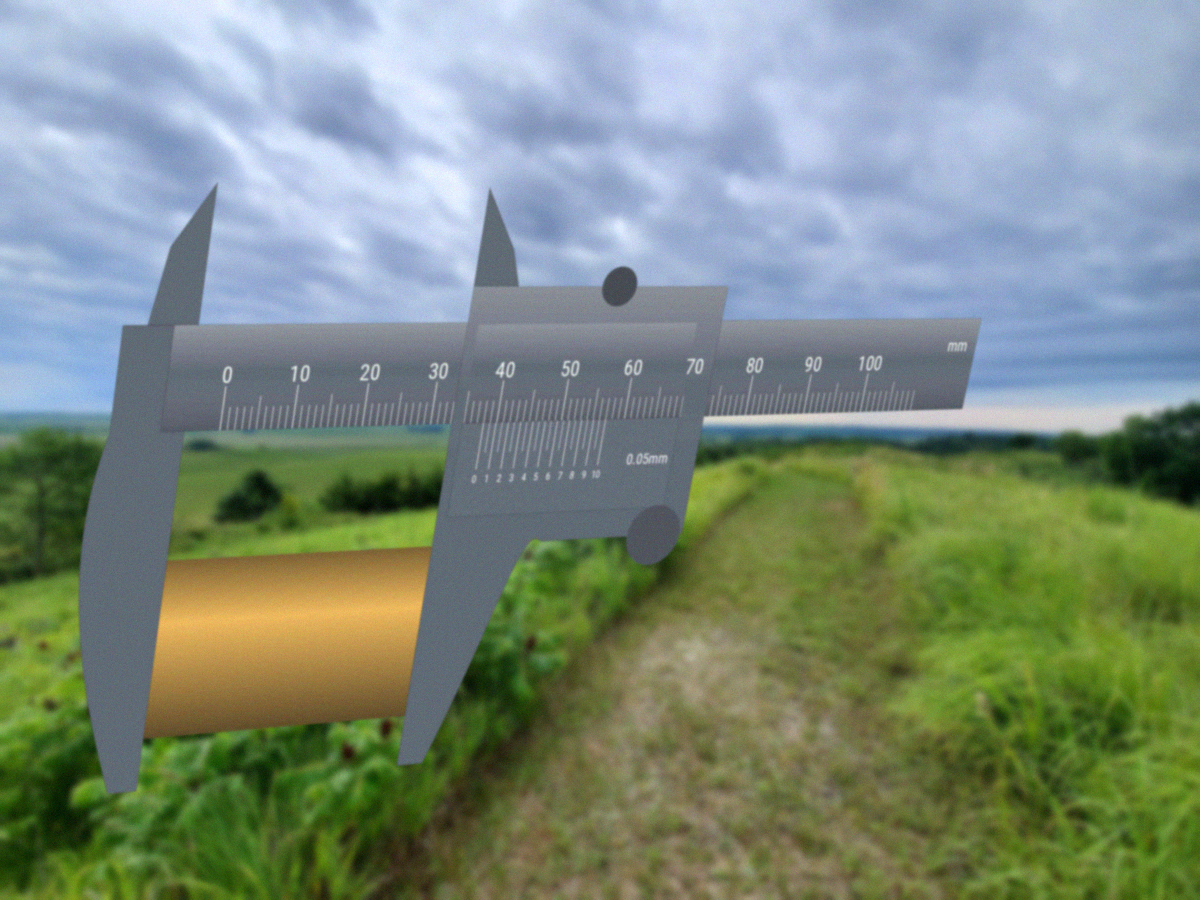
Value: 38.0,mm
